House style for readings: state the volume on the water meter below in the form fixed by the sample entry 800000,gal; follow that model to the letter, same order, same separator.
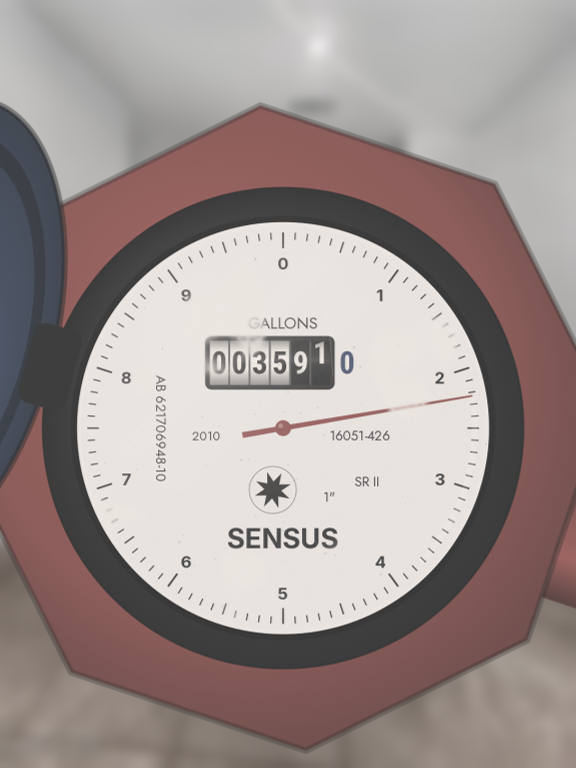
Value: 35912.2,gal
